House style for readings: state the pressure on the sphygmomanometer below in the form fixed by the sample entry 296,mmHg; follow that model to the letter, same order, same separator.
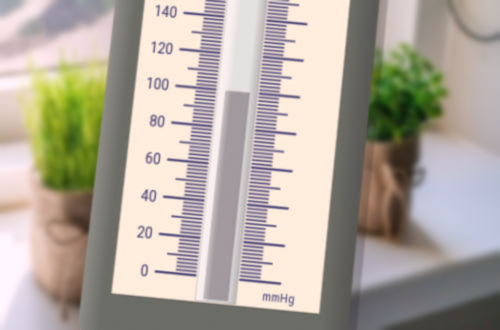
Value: 100,mmHg
